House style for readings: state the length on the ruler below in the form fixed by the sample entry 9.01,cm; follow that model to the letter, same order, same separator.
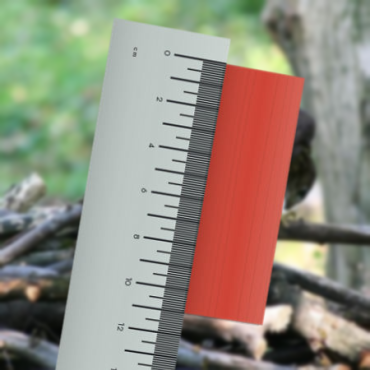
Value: 11,cm
